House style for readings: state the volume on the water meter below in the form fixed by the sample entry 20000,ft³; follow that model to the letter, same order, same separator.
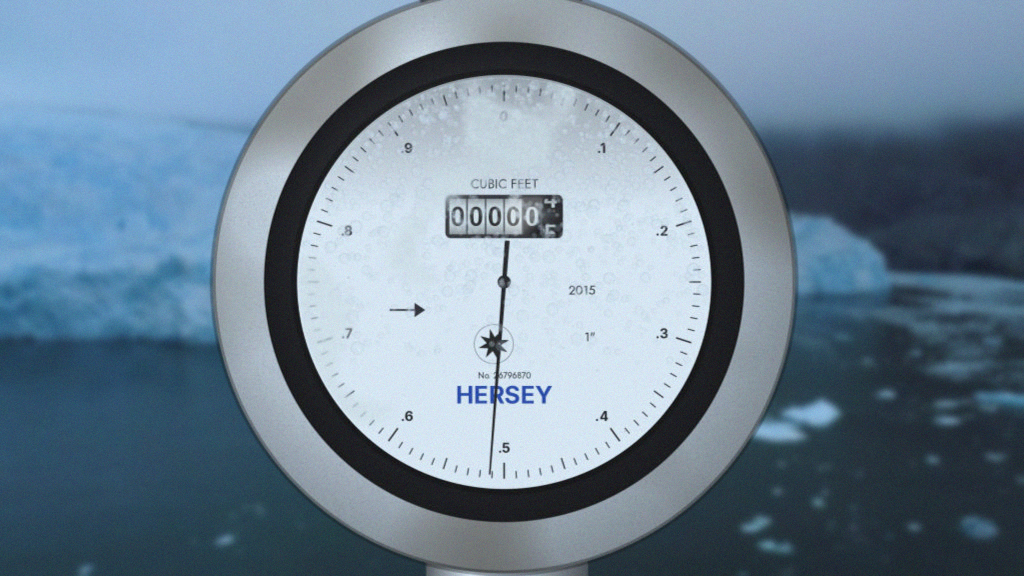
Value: 4.51,ft³
